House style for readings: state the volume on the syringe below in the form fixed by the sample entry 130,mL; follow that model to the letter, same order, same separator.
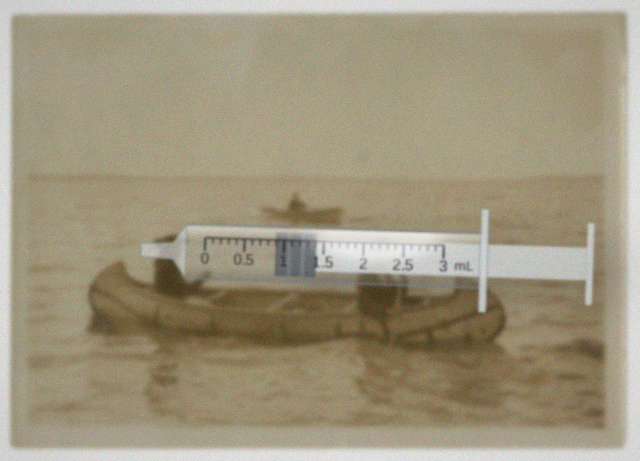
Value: 0.9,mL
